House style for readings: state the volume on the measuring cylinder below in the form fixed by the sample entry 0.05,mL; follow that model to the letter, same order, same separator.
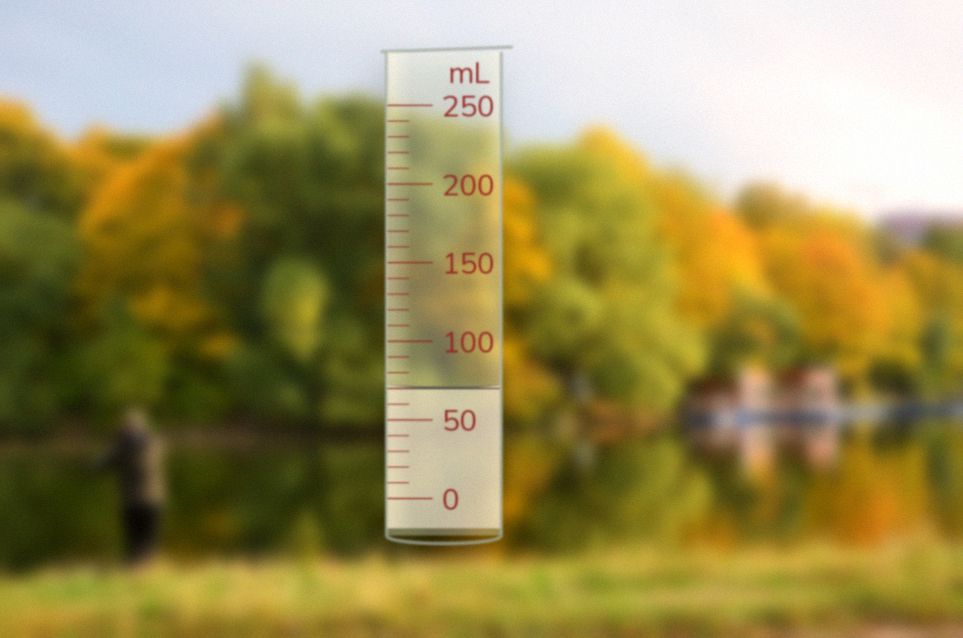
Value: 70,mL
